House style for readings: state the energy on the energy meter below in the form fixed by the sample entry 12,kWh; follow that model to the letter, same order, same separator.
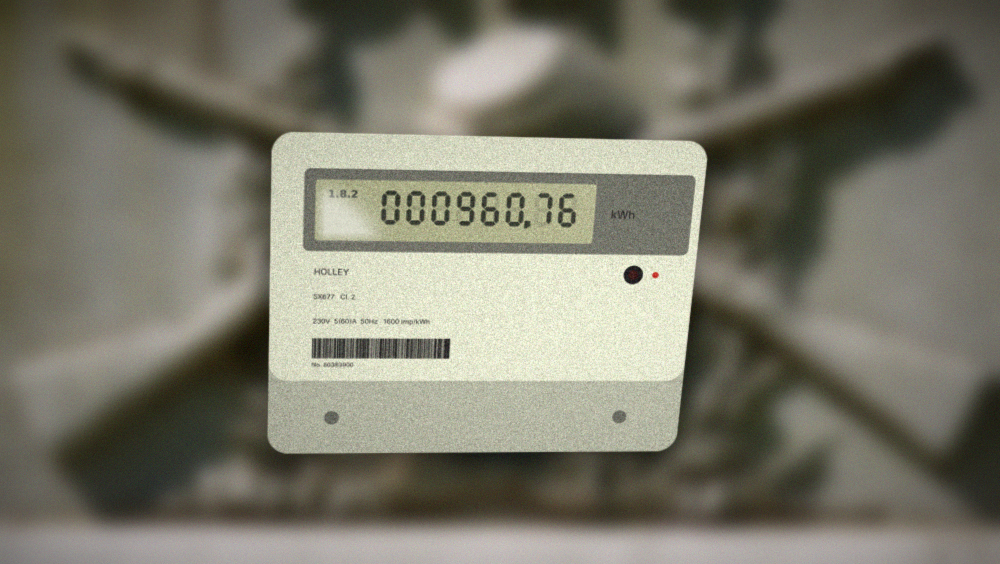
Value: 960.76,kWh
